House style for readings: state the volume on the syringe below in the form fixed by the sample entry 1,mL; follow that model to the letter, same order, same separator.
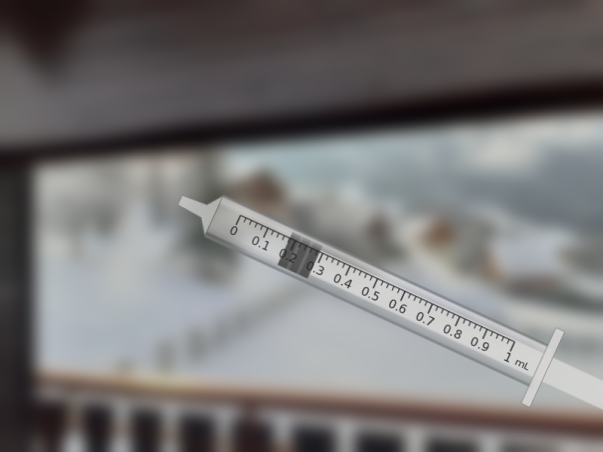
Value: 0.18,mL
